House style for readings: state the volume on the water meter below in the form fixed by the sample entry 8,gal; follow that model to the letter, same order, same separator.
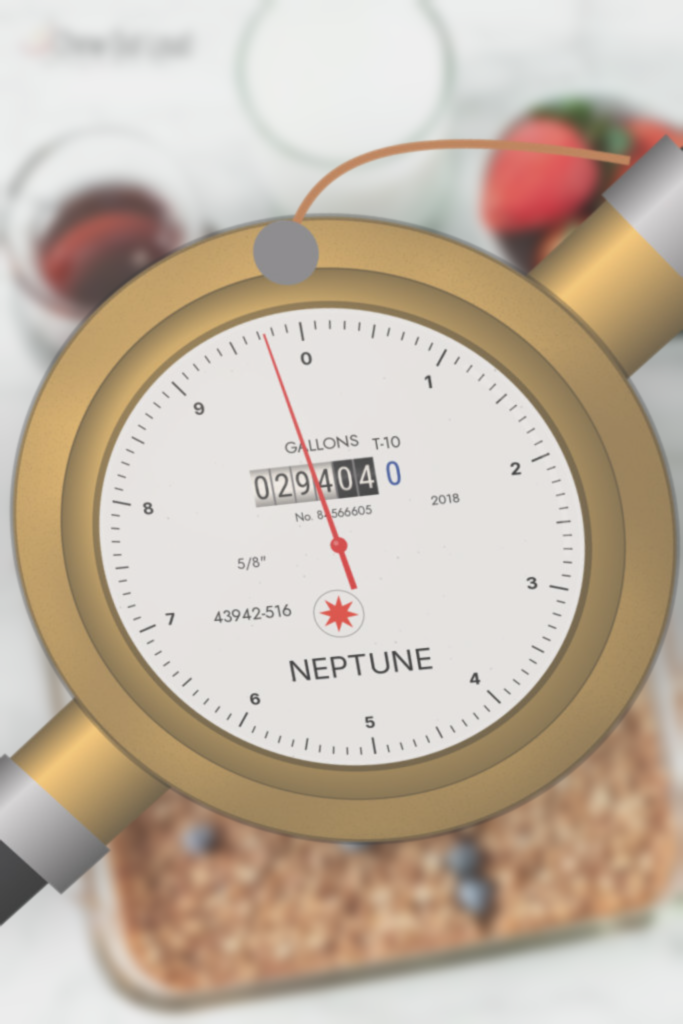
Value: 294039.7,gal
